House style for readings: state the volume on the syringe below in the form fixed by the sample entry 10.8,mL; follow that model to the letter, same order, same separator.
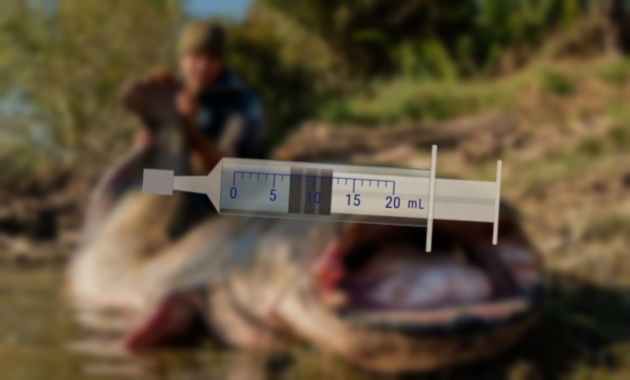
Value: 7,mL
